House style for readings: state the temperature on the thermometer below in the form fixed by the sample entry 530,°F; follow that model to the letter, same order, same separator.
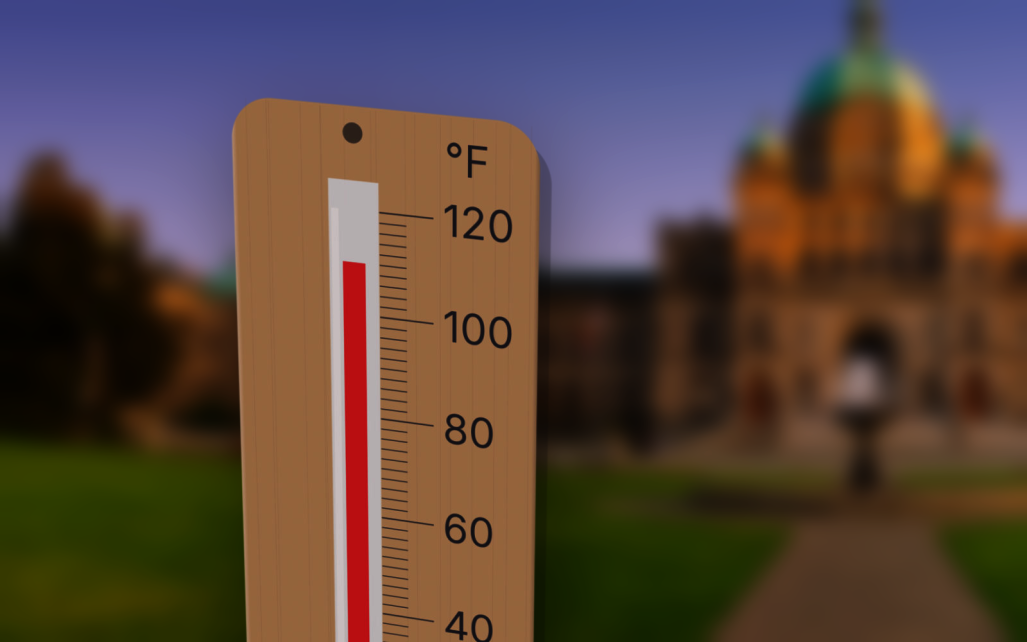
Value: 110,°F
